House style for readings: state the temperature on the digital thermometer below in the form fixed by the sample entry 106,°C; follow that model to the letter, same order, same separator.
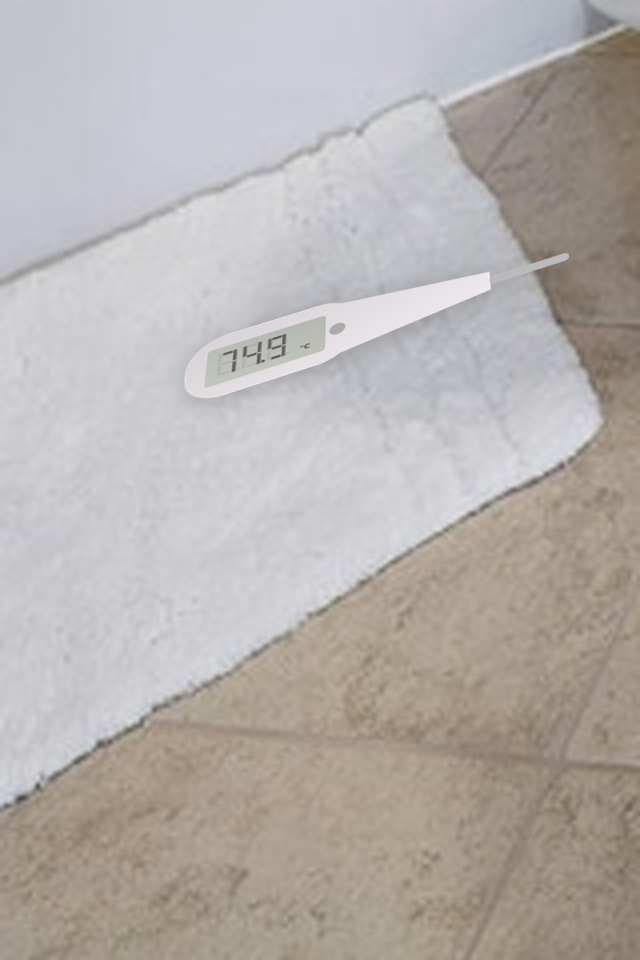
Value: 74.9,°C
